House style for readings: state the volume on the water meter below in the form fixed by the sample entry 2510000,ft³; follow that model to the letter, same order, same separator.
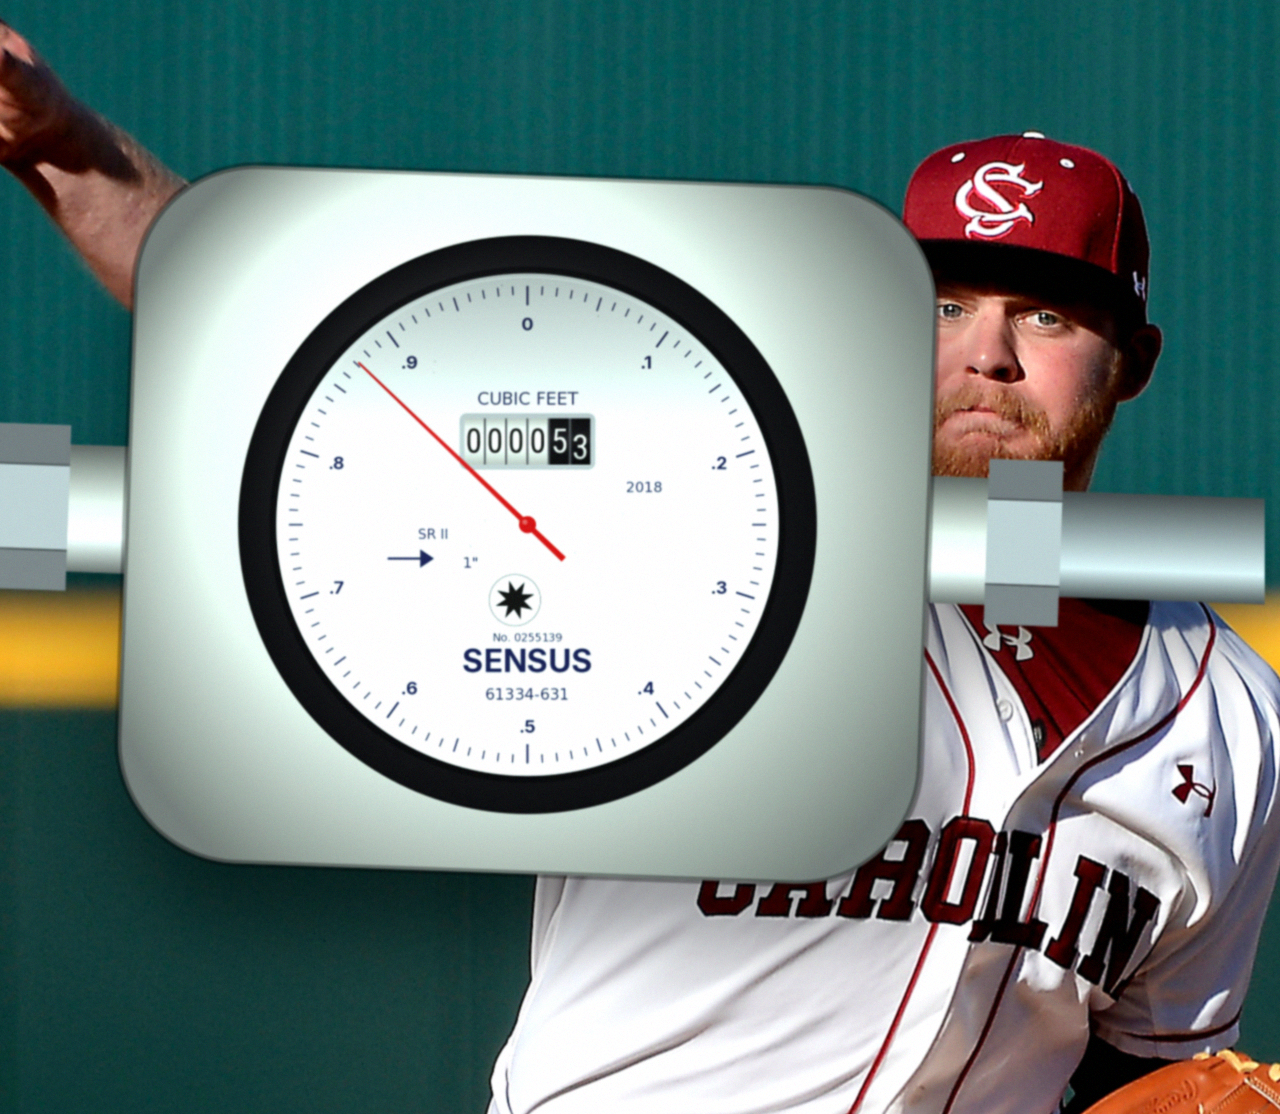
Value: 52.87,ft³
